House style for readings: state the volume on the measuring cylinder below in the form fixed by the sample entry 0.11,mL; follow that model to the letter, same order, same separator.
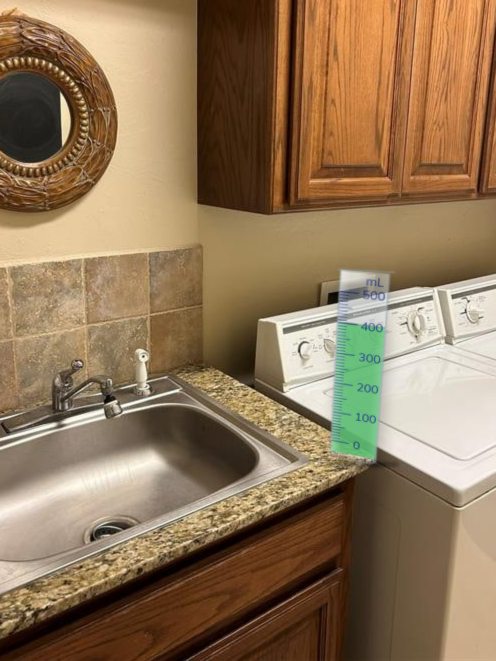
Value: 400,mL
